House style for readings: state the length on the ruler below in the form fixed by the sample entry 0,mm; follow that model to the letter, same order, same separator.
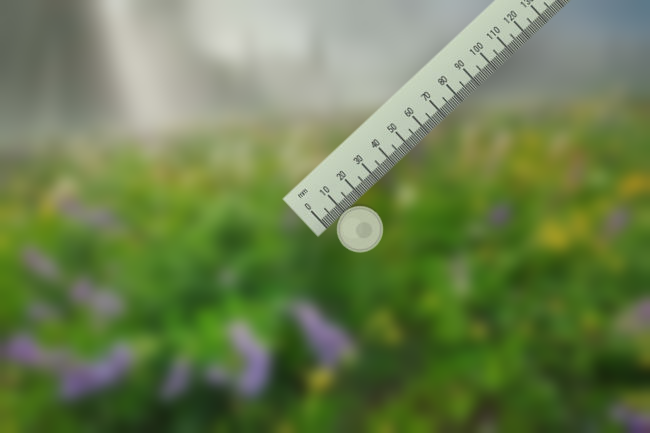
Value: 20,mm
